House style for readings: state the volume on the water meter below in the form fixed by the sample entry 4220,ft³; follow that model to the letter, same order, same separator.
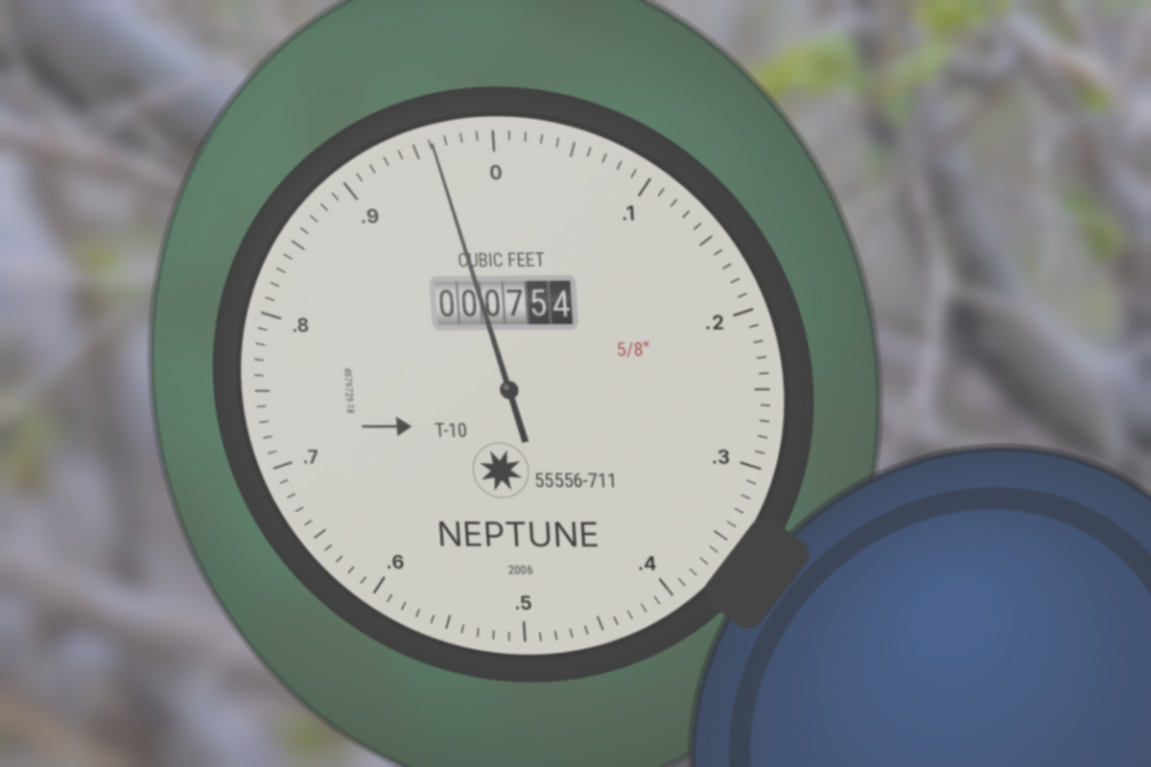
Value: 753.96,ft³
